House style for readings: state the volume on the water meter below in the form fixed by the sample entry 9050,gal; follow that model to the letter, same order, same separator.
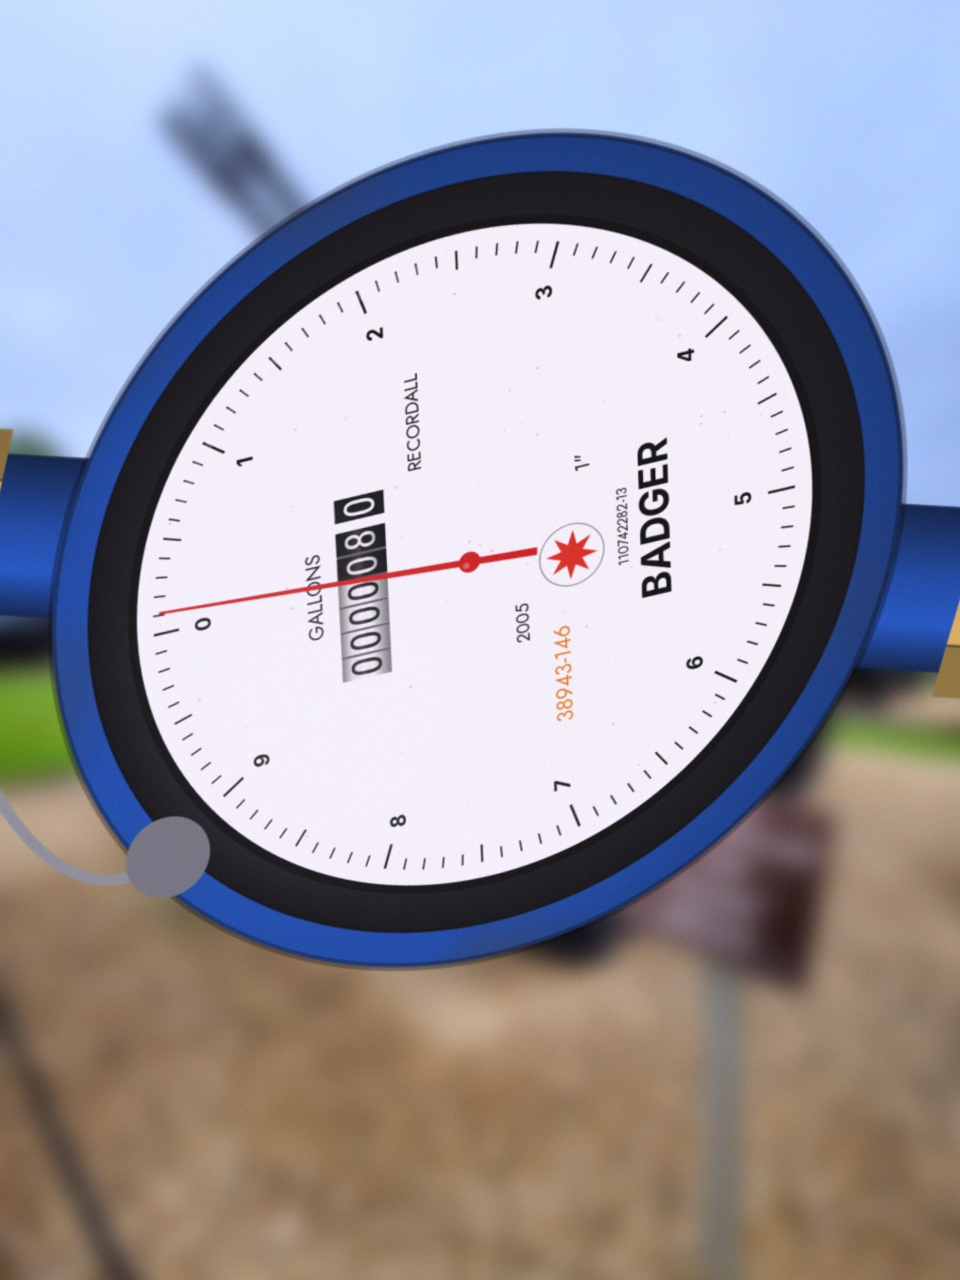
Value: 80.1,gal
